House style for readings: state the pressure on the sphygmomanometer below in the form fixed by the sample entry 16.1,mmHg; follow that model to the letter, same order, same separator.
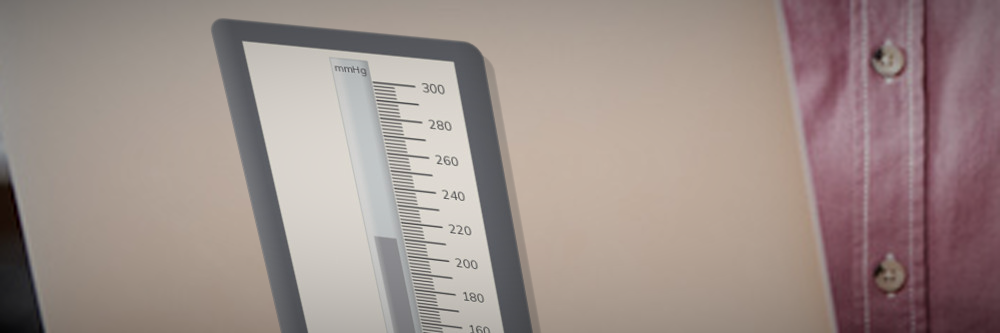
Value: 210,mmHg
